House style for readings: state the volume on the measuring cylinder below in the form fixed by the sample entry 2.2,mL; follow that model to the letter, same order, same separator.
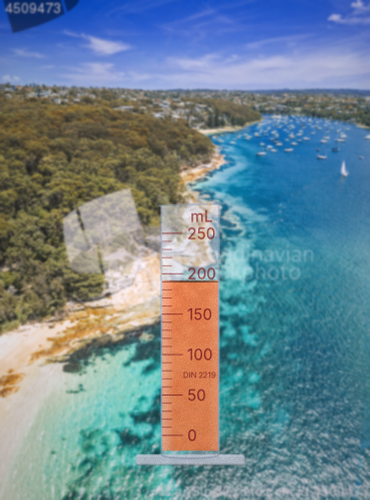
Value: 190,mL
